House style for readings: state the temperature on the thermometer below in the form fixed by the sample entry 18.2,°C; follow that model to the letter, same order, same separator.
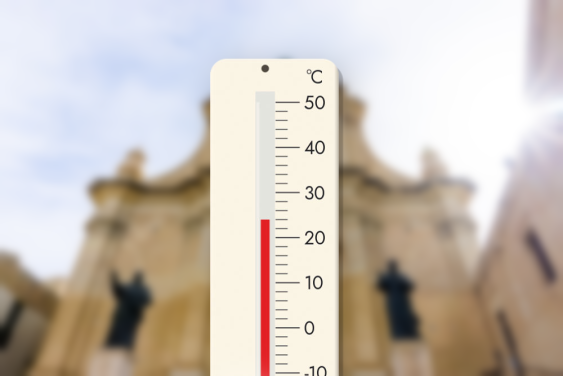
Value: 24,°C
